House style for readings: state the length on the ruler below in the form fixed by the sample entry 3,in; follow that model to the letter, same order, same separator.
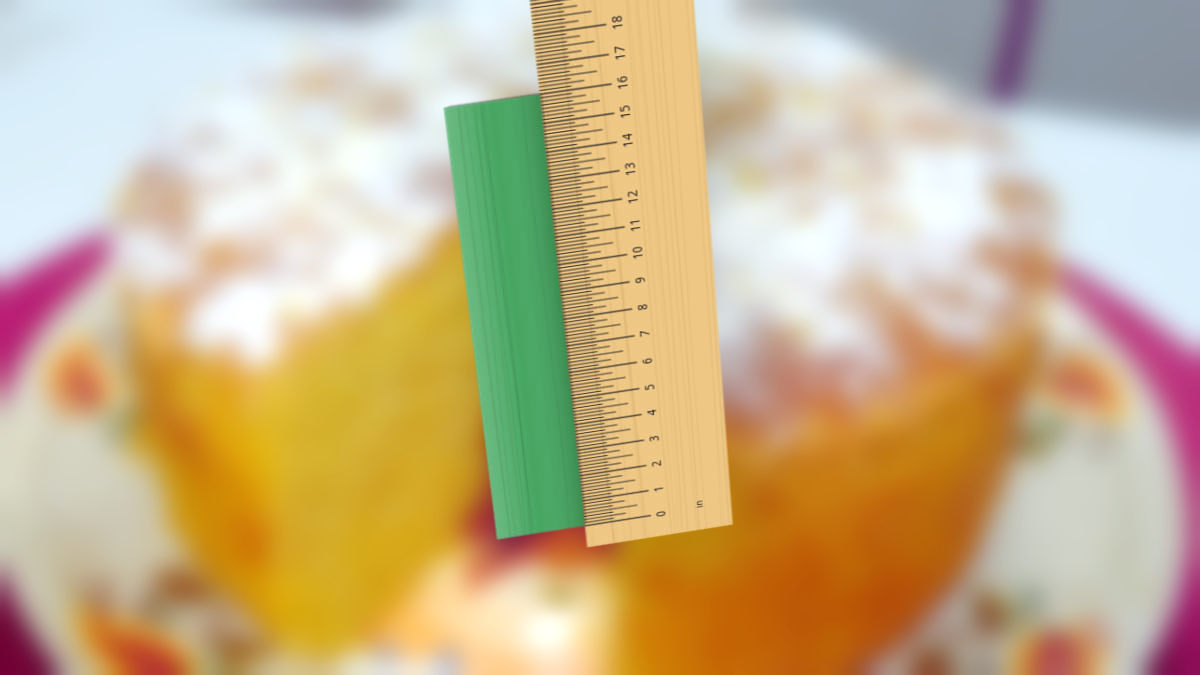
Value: 16,in
